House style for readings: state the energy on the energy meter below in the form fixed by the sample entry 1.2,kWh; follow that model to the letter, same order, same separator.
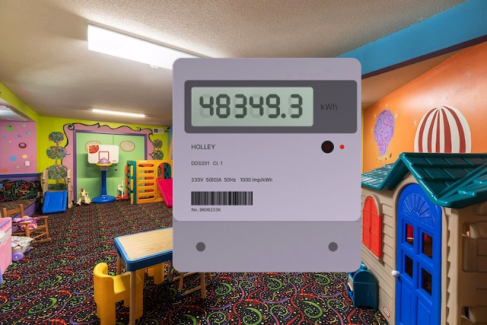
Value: 48349.3,kWh
